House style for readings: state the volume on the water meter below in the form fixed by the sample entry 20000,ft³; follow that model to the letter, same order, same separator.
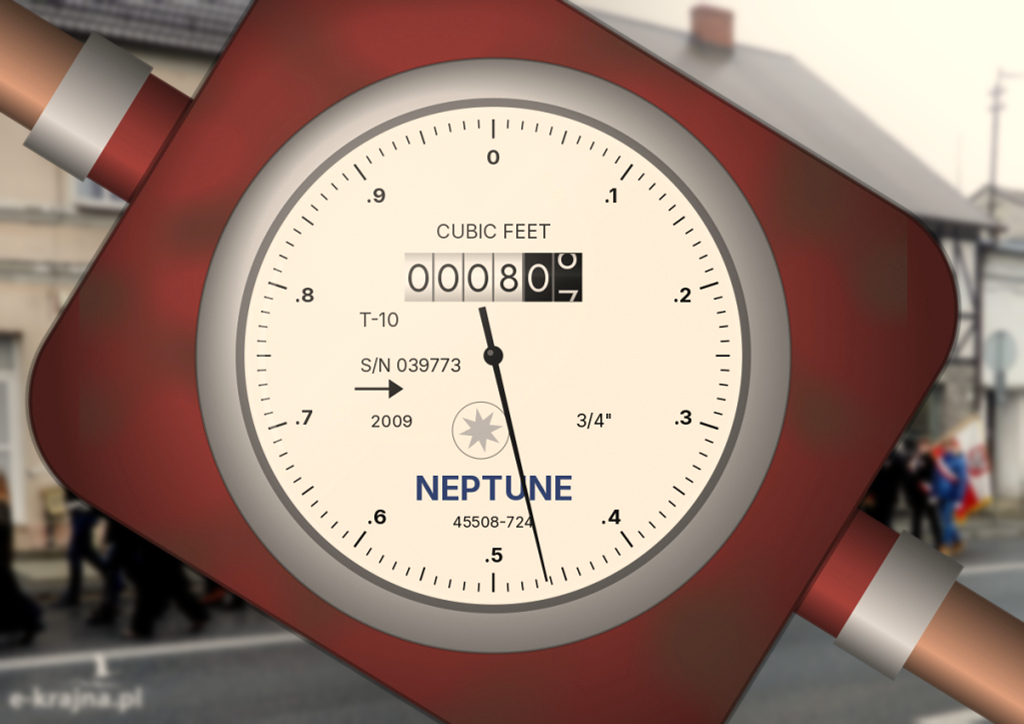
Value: 806.46,ft³
